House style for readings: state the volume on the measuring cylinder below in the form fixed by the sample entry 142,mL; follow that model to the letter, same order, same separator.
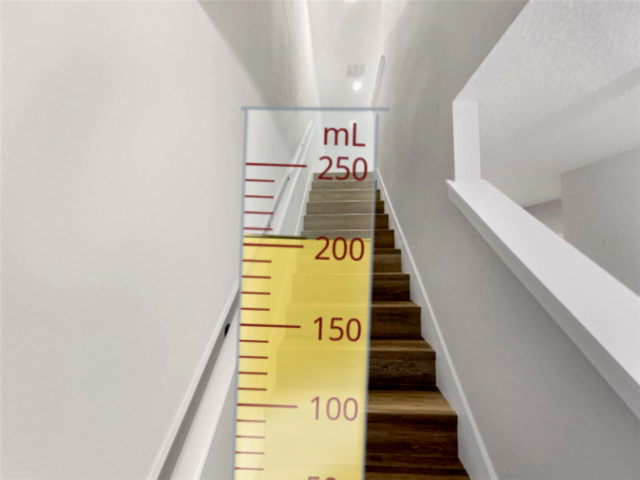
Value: 205,mL
